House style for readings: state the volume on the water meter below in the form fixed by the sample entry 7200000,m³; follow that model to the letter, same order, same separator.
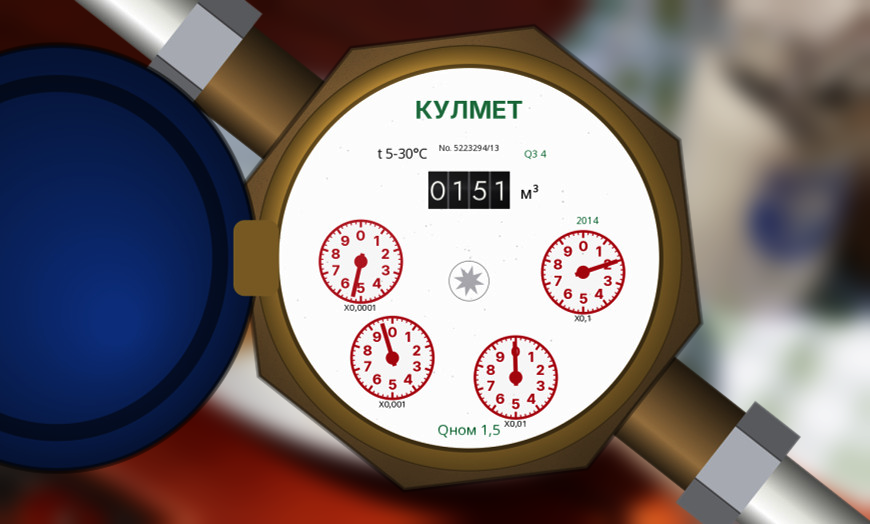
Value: 151.1995,m³
